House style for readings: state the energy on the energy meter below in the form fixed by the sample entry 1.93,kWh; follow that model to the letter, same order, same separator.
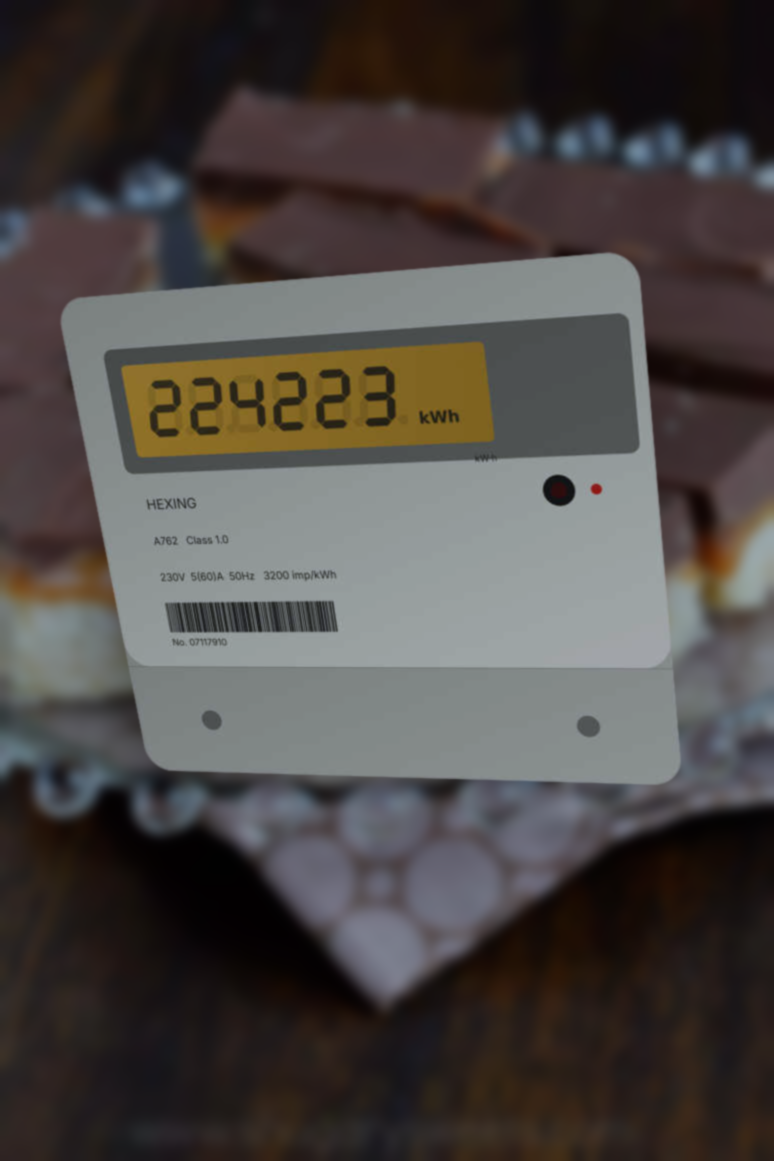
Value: 224223,kWh
